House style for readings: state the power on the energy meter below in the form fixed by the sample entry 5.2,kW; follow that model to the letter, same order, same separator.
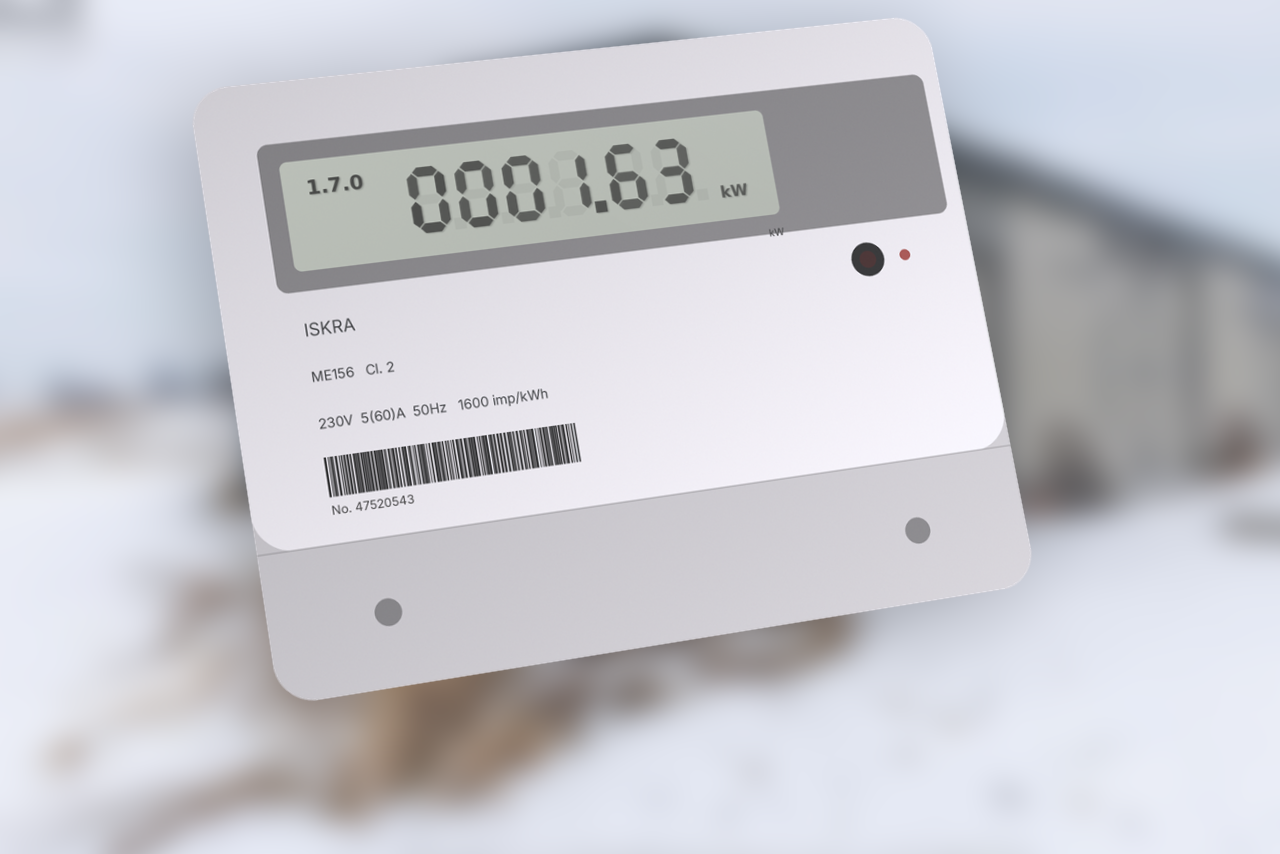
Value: 1.63,kW
